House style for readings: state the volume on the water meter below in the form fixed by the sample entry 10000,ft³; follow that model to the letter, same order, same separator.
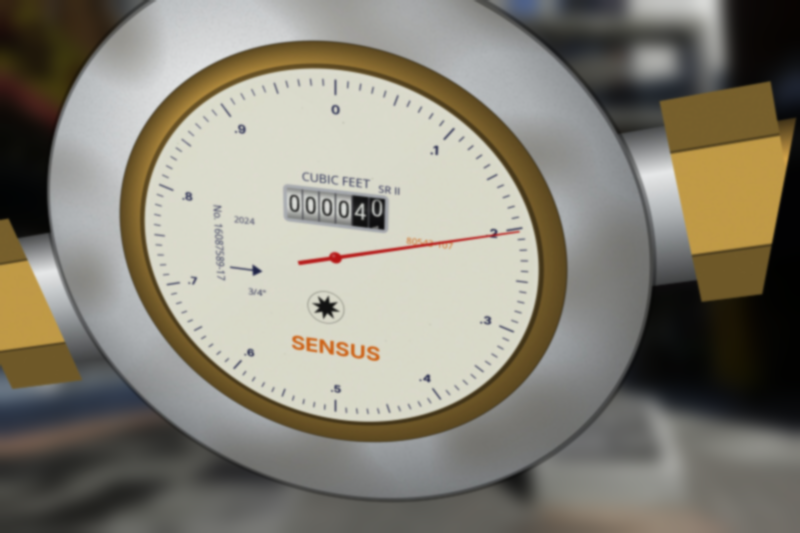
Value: 40.20,ft³
